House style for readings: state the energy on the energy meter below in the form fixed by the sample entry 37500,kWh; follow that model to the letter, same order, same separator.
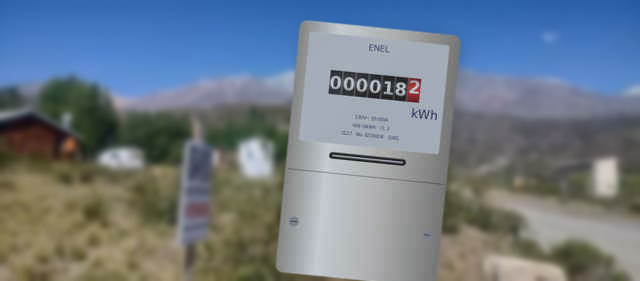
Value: 18.2,kWh
